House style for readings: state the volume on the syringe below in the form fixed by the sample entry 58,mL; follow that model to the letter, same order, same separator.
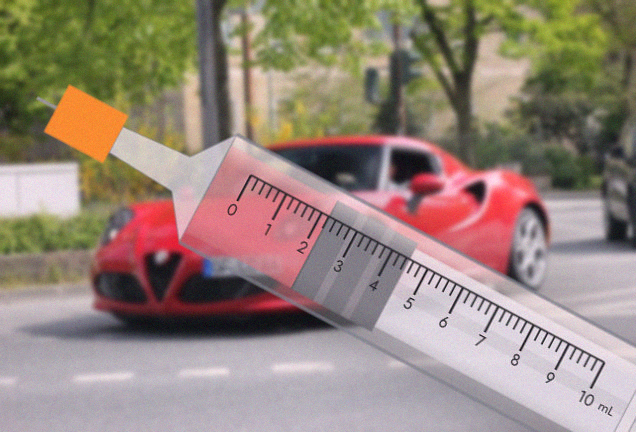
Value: 2.2,mL
